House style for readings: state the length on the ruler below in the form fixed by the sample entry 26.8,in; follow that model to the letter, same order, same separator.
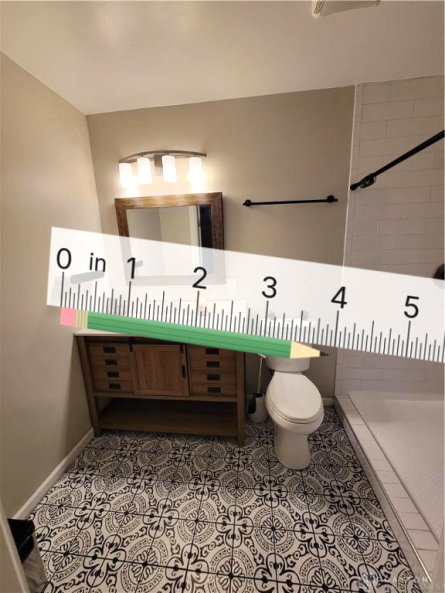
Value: 3.9375,in
